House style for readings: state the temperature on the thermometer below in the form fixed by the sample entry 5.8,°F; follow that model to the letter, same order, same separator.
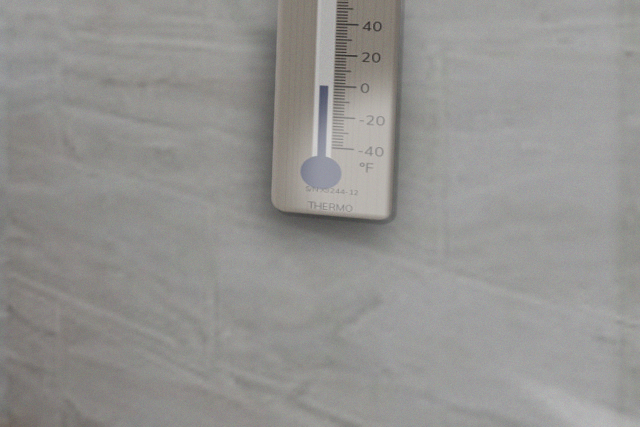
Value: 0,°F
